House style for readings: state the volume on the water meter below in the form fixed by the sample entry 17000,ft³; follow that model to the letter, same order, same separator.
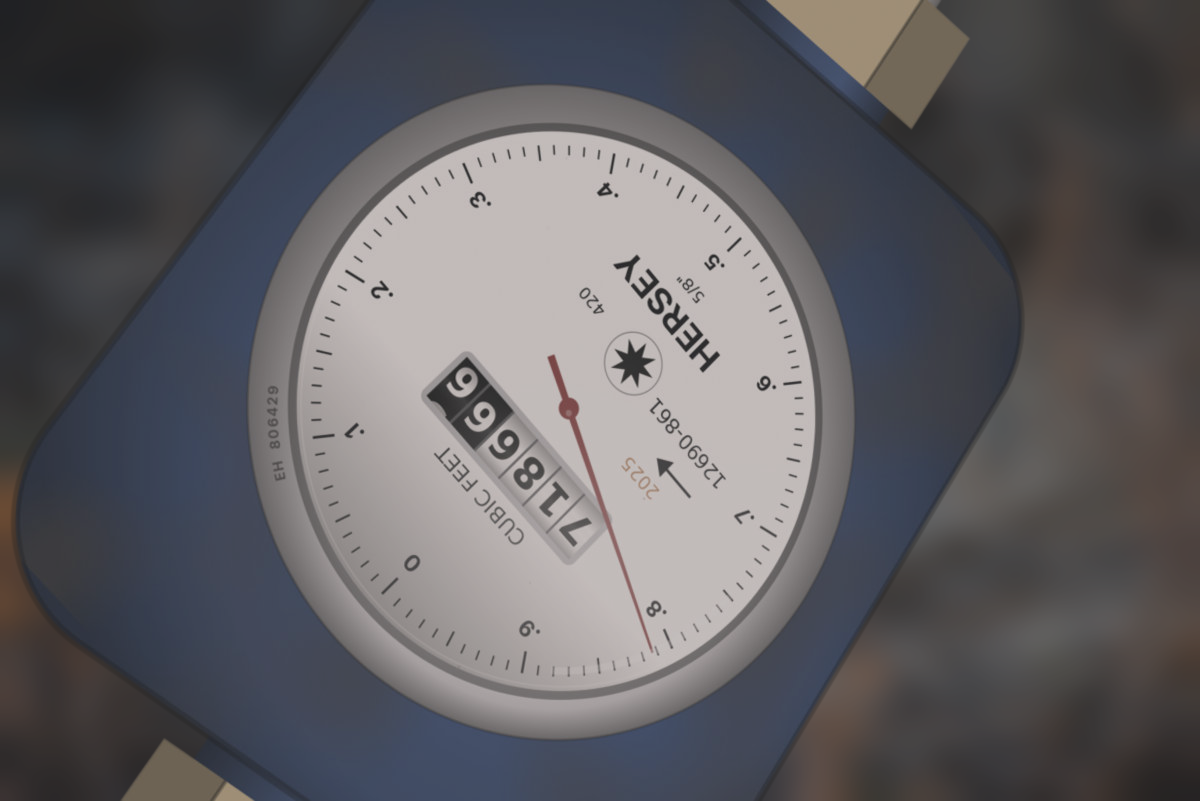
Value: 718665.81,ft³
